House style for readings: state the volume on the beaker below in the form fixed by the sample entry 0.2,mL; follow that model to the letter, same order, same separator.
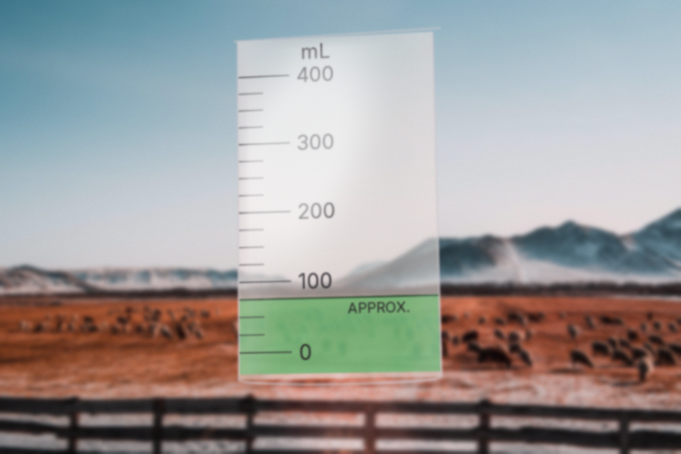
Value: 75,mL
